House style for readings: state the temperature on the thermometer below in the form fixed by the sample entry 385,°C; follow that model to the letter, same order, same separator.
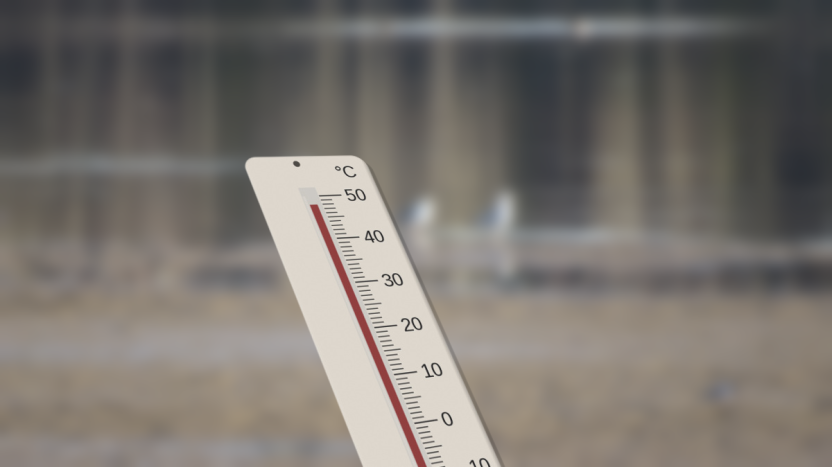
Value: 48,°C
